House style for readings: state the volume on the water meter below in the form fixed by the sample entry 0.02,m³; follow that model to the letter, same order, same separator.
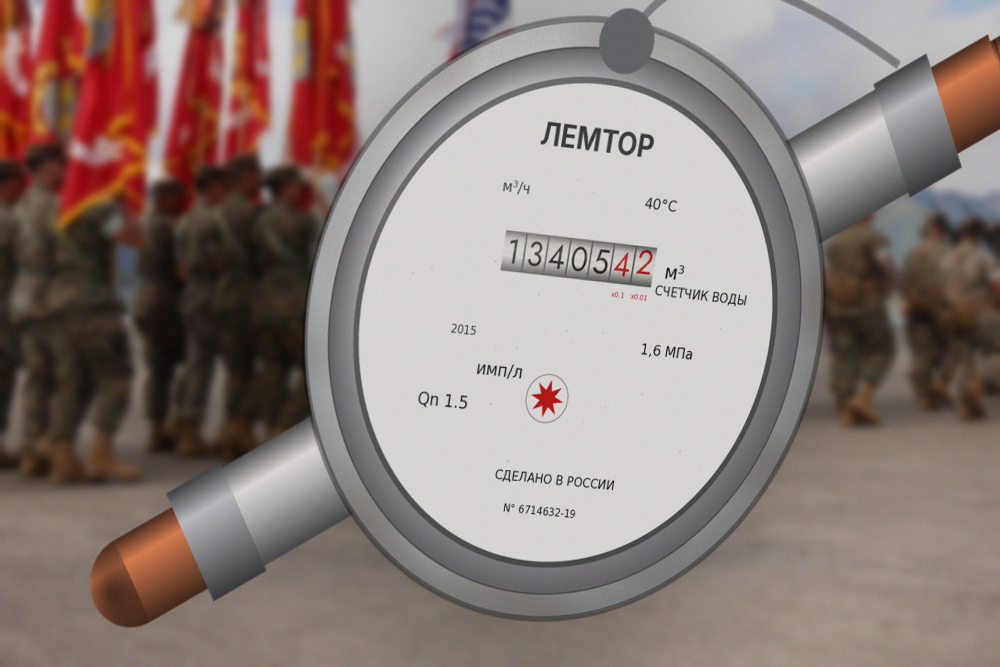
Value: 13405.42,m³
